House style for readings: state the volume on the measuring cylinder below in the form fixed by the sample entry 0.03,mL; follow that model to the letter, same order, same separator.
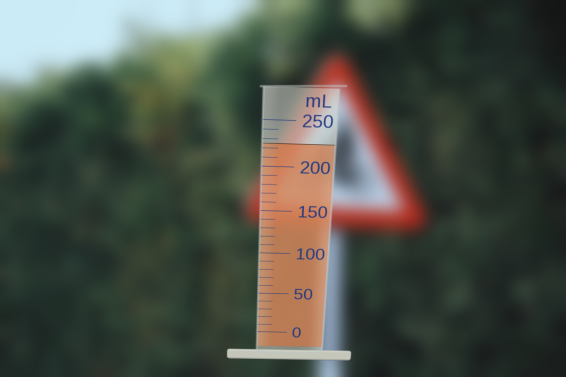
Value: 225,mL
